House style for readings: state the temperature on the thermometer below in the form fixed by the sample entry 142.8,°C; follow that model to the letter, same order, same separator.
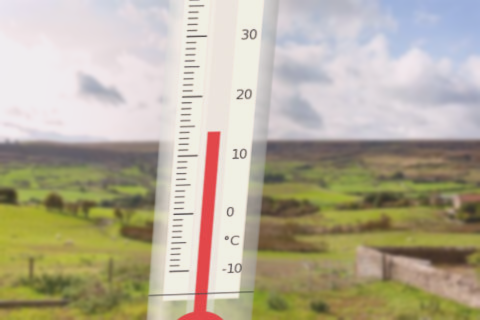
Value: 14,°C
